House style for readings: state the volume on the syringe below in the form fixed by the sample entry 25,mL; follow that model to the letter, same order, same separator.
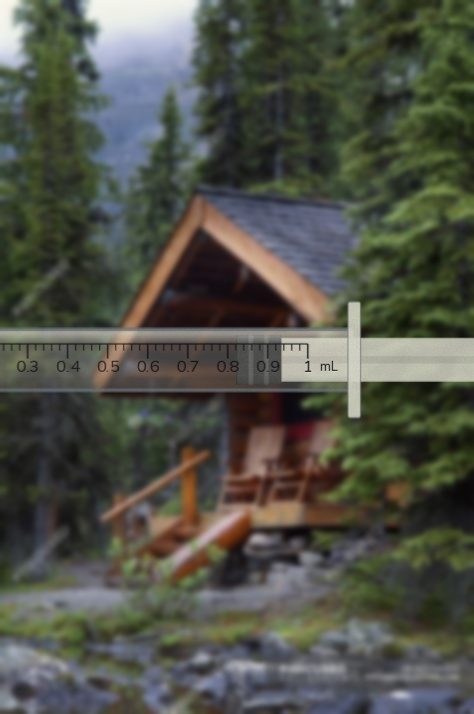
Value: 0.82,mL
